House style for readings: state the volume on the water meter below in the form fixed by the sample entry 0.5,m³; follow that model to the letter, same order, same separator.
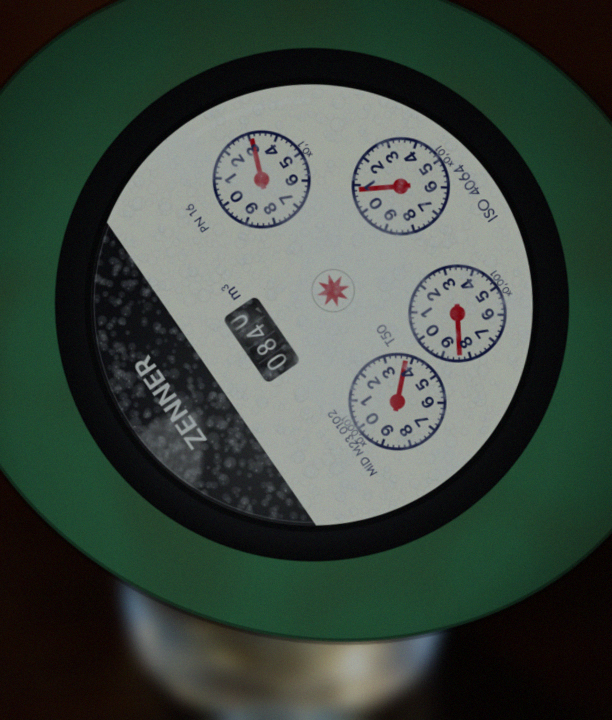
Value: 840.3083,m³
